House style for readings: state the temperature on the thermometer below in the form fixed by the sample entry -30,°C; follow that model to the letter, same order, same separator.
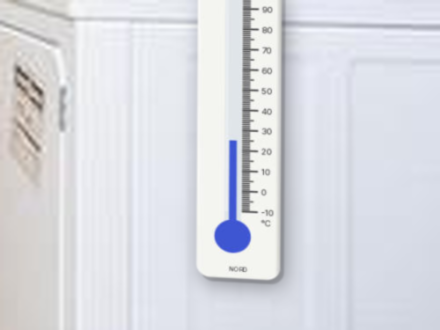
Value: 25,°C
